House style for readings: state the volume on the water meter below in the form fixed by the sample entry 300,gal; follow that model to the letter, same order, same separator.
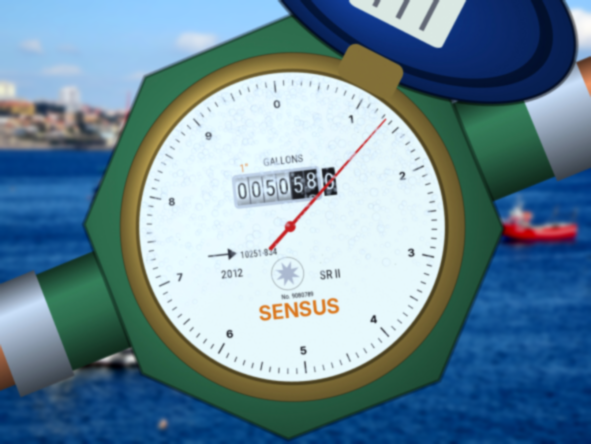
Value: 50581.3,gal
